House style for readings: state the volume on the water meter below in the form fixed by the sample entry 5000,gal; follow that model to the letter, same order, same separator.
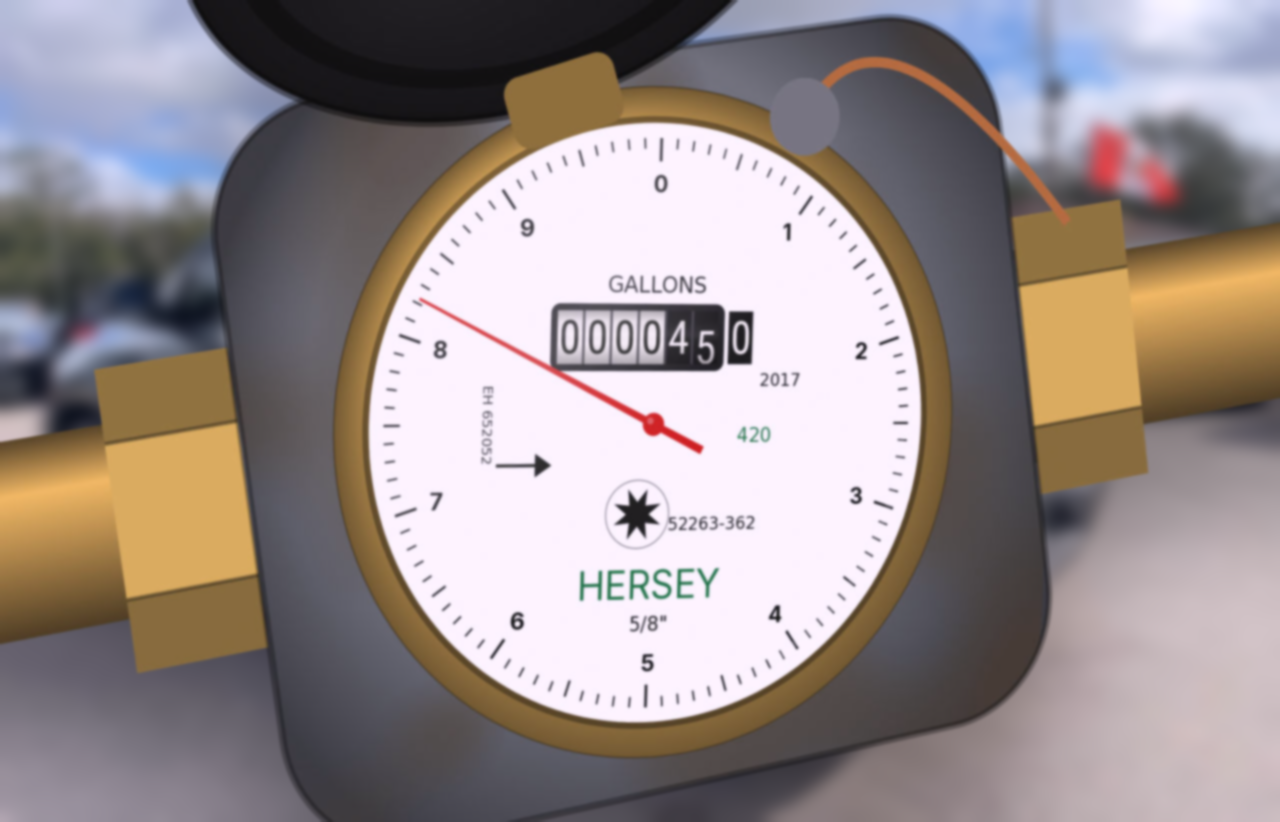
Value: 448.2,gal
